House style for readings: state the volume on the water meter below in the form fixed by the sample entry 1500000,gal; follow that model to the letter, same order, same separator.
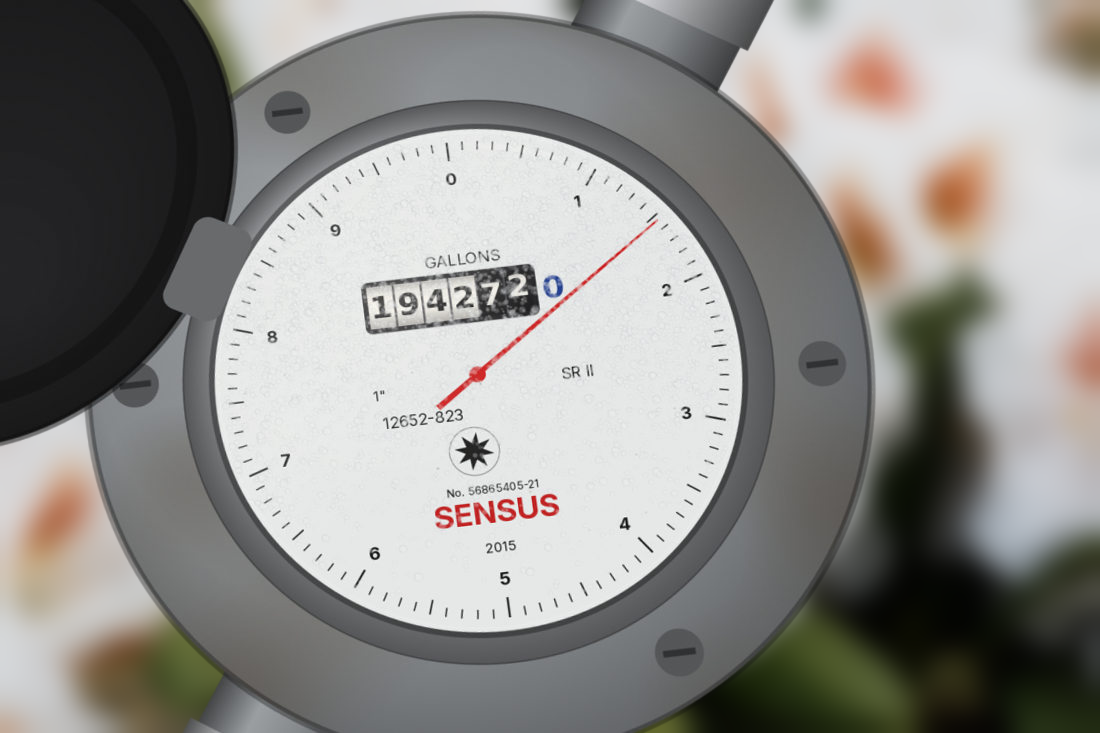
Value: 1942721.5,gal
